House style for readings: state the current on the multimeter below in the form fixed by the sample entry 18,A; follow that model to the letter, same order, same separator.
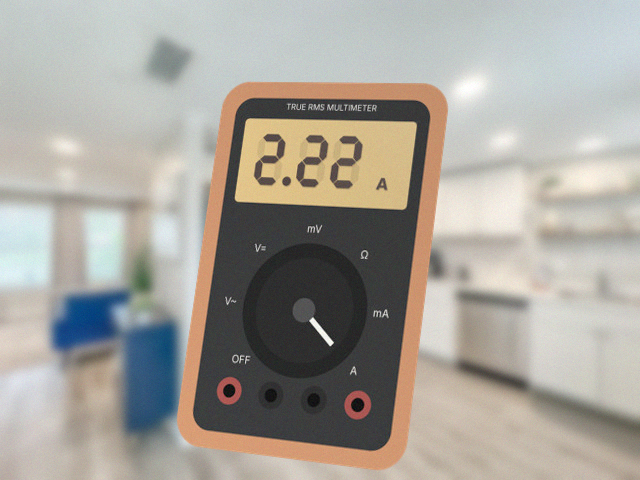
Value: 2.22,A
